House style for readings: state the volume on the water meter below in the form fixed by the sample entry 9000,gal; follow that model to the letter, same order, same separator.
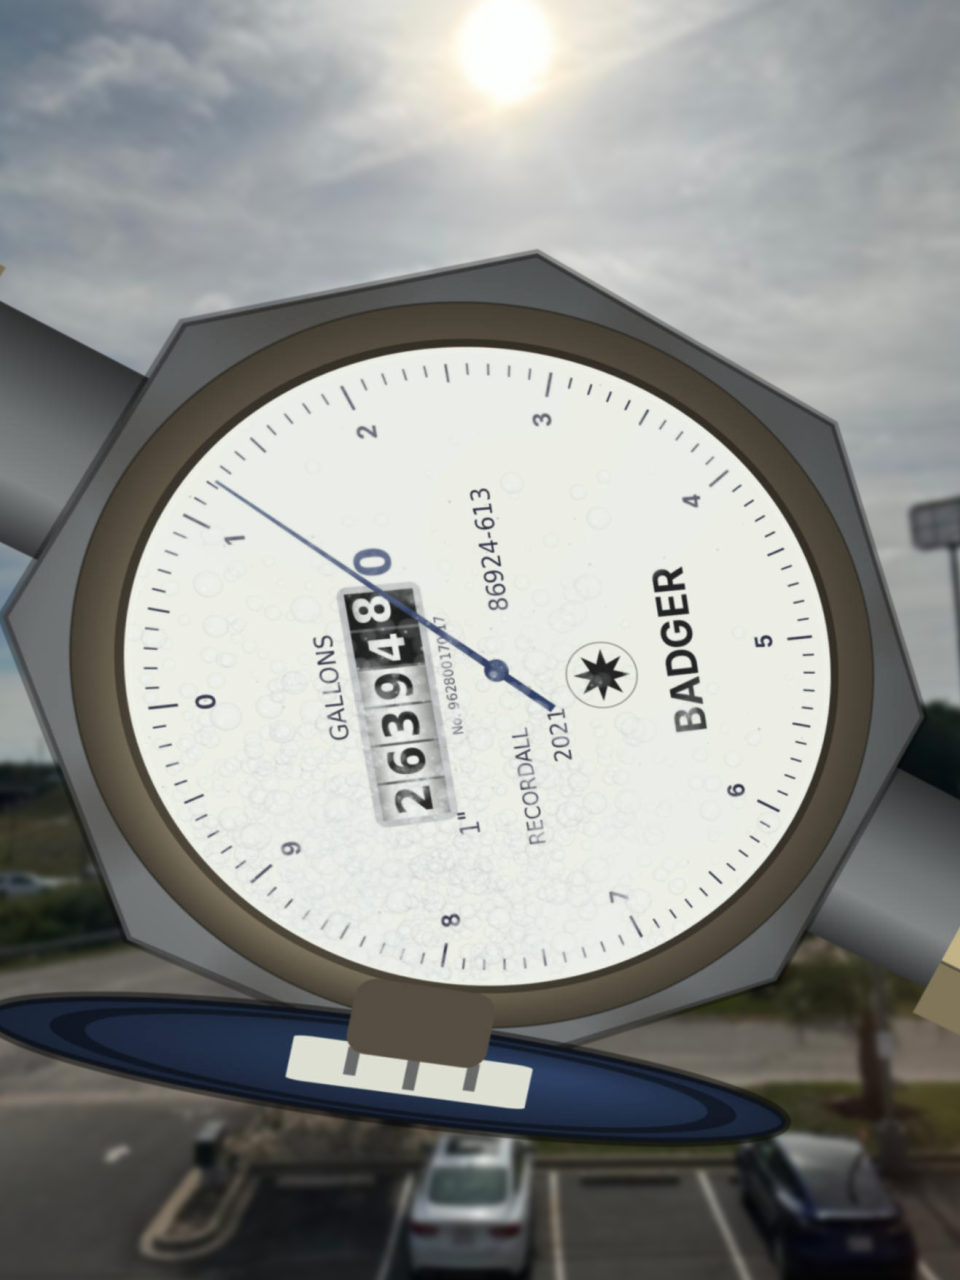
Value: 2639481.2,gal
